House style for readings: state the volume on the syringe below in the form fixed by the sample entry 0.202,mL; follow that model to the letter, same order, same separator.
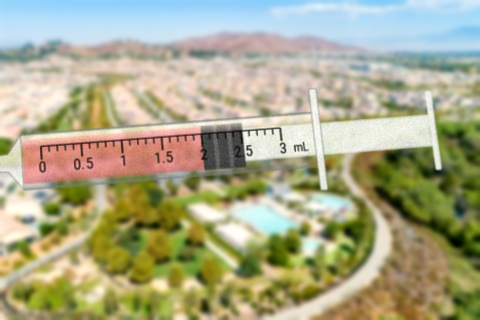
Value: 2,mL
